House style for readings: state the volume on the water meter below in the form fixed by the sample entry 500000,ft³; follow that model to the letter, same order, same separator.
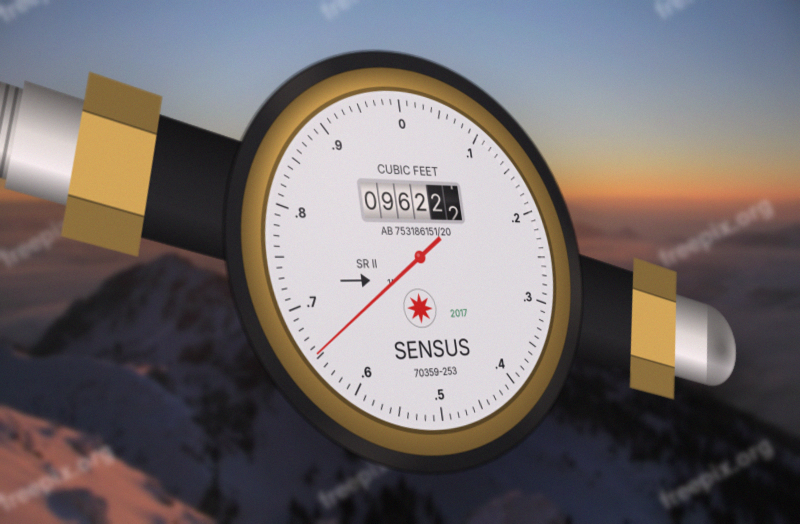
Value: 96221.65,ft³
